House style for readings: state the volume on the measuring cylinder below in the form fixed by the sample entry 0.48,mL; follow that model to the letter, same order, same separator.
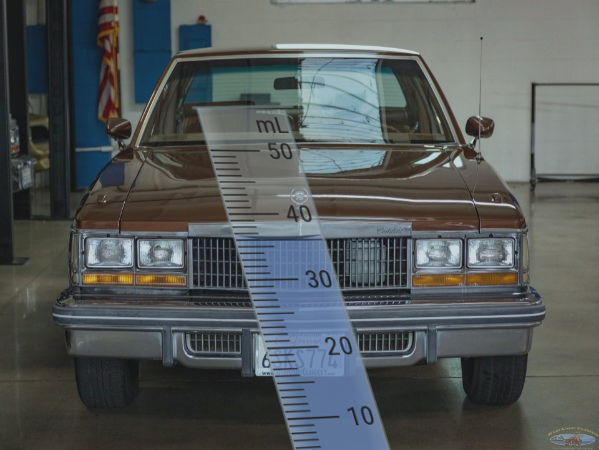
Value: 36,mL
